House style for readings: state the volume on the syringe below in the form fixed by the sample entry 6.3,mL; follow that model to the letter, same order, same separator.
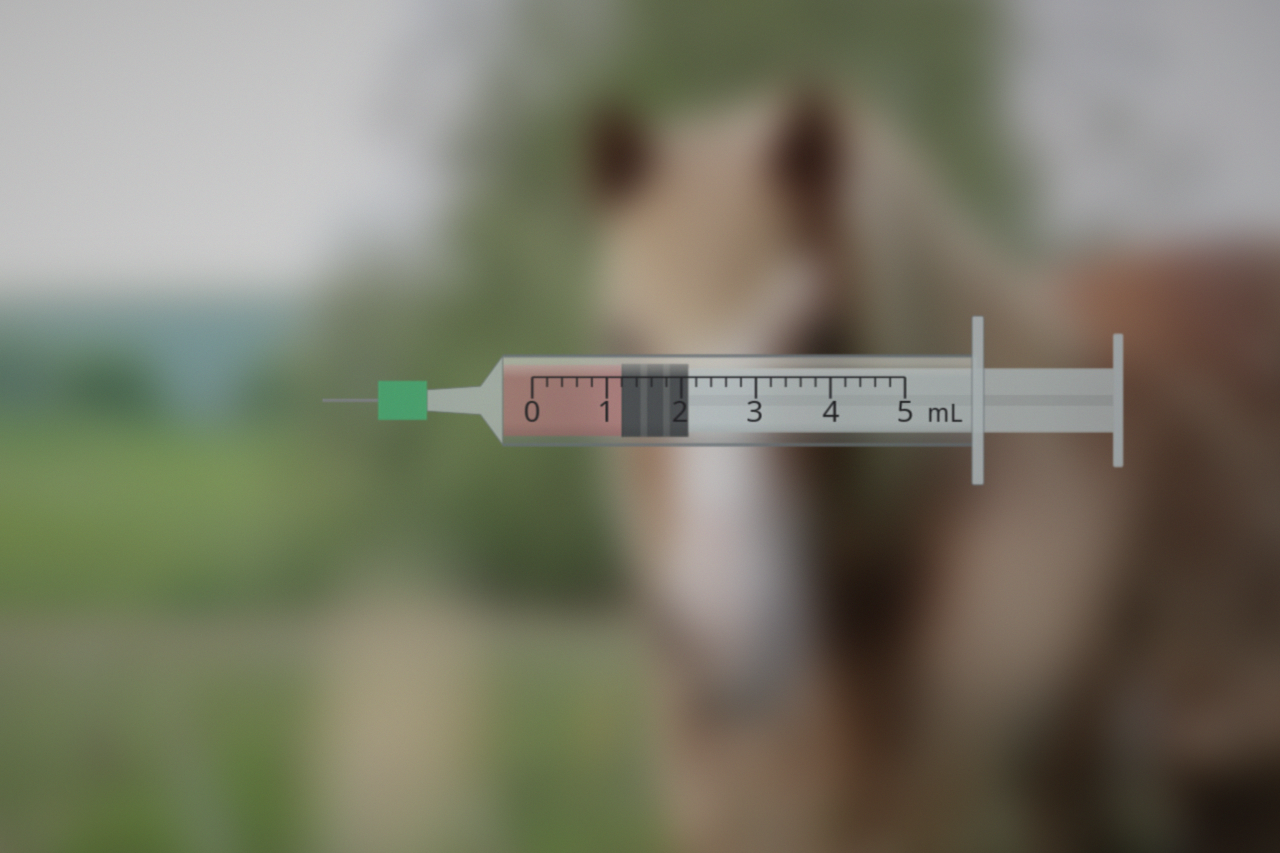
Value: 1.2,mL
